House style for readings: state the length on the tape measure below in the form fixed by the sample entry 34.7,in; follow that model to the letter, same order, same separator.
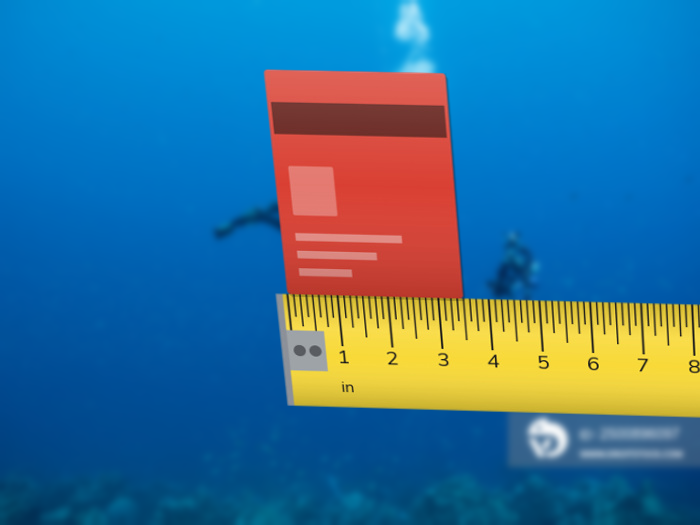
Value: 3.5,in
